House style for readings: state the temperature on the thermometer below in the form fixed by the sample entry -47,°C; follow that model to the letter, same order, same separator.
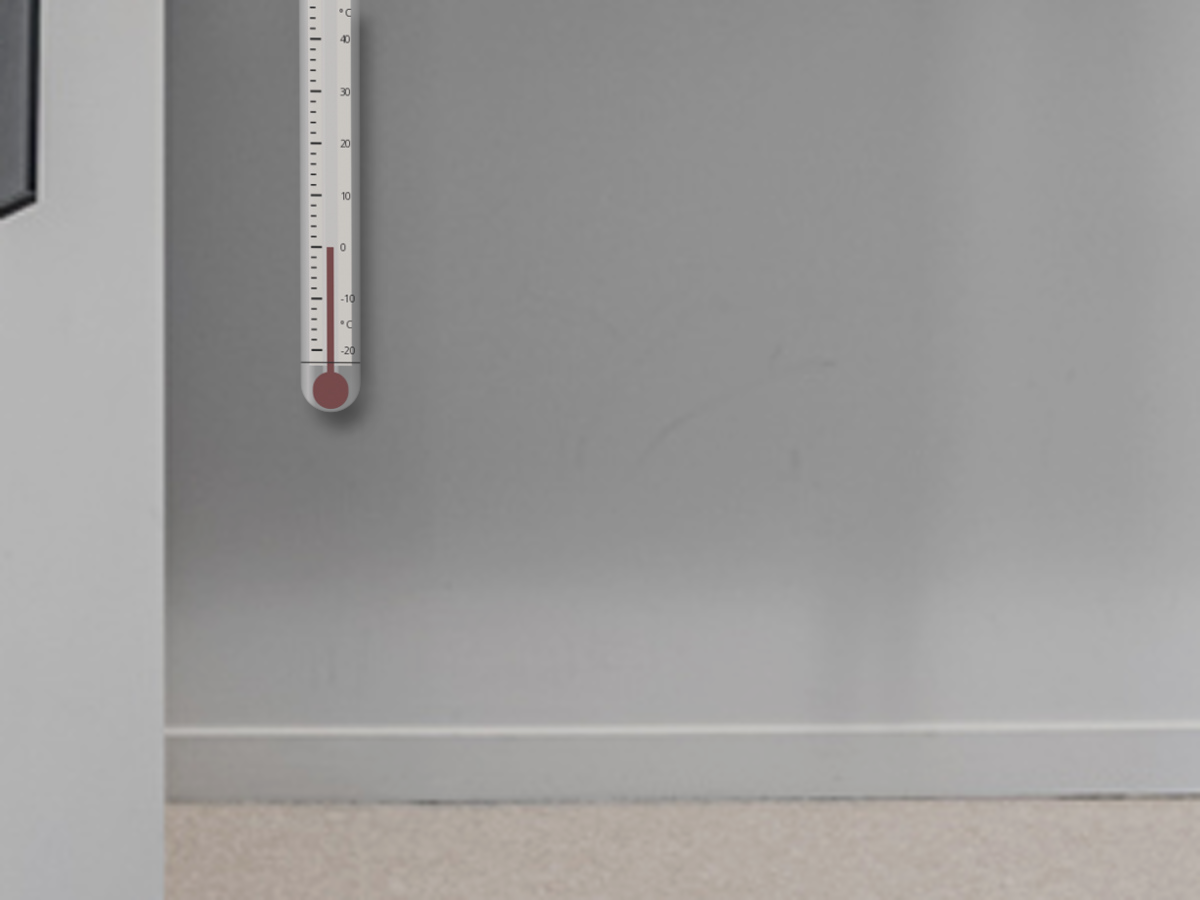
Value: 0,°C
